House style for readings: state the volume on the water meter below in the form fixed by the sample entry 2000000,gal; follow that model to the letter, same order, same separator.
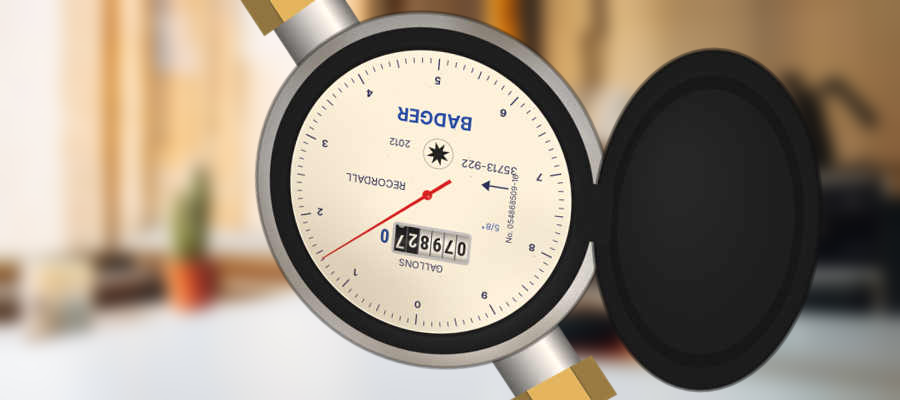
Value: 798271.4,gal
